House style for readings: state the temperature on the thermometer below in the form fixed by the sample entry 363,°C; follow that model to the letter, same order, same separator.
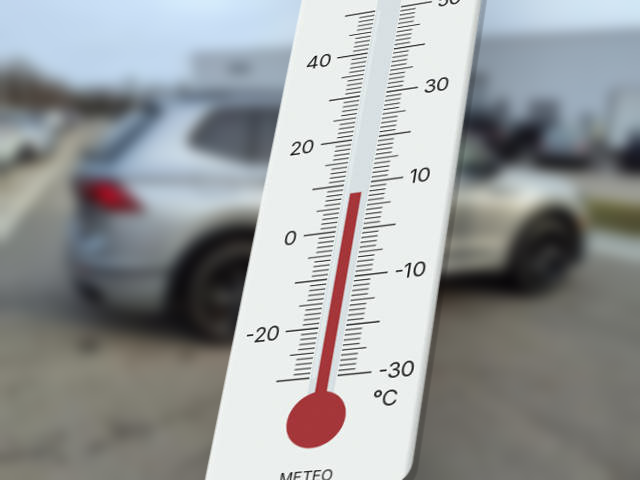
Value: 8,°C
